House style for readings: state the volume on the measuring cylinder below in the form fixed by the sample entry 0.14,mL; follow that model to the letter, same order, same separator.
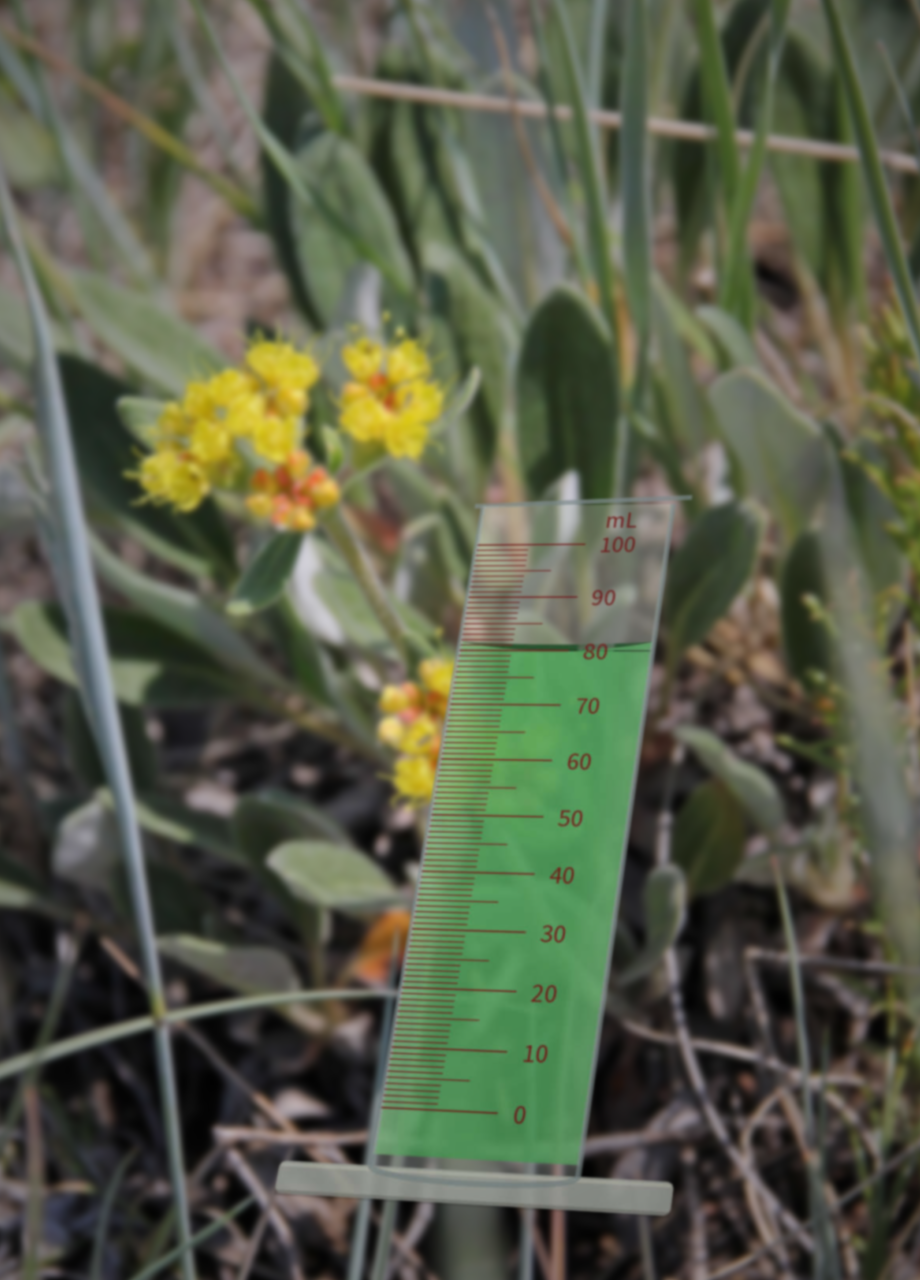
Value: 80,mL
